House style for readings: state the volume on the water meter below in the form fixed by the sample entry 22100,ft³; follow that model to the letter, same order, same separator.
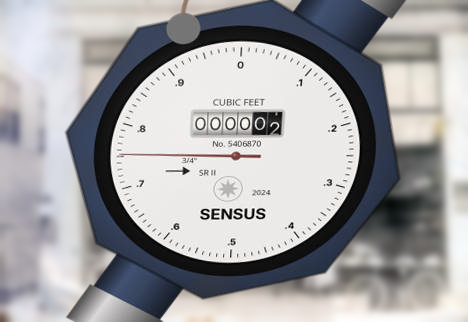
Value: 1.75,ft³
